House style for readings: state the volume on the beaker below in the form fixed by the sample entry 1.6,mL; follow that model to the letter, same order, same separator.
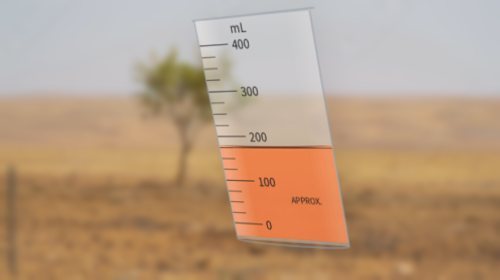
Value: 175,mL
